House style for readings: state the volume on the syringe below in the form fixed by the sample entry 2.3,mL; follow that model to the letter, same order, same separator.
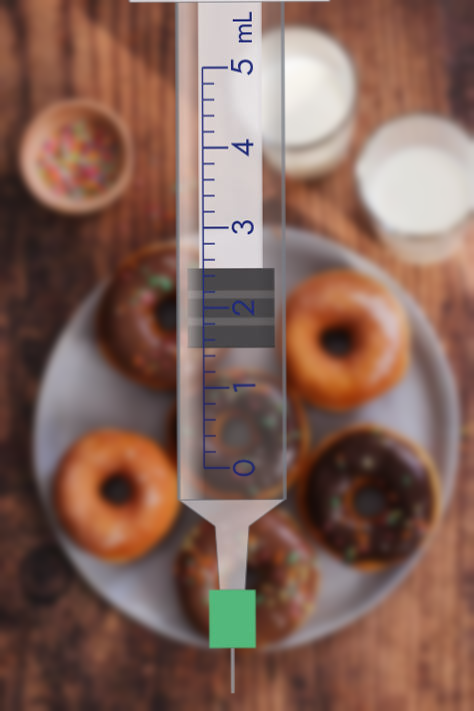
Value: 1.5,mL
